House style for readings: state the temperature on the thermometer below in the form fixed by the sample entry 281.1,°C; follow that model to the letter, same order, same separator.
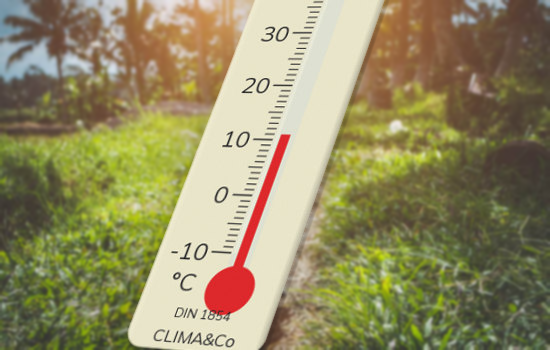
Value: 11,°C
